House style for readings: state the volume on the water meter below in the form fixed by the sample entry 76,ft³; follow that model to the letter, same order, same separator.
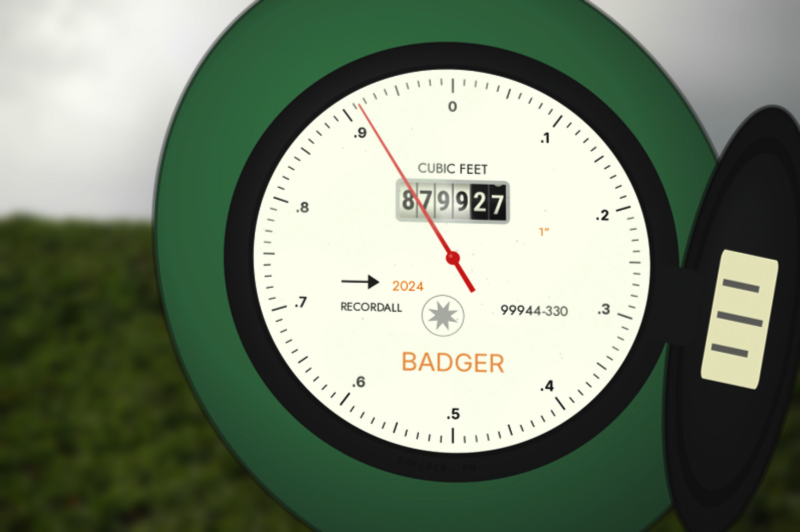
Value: 879926.91,ft³
